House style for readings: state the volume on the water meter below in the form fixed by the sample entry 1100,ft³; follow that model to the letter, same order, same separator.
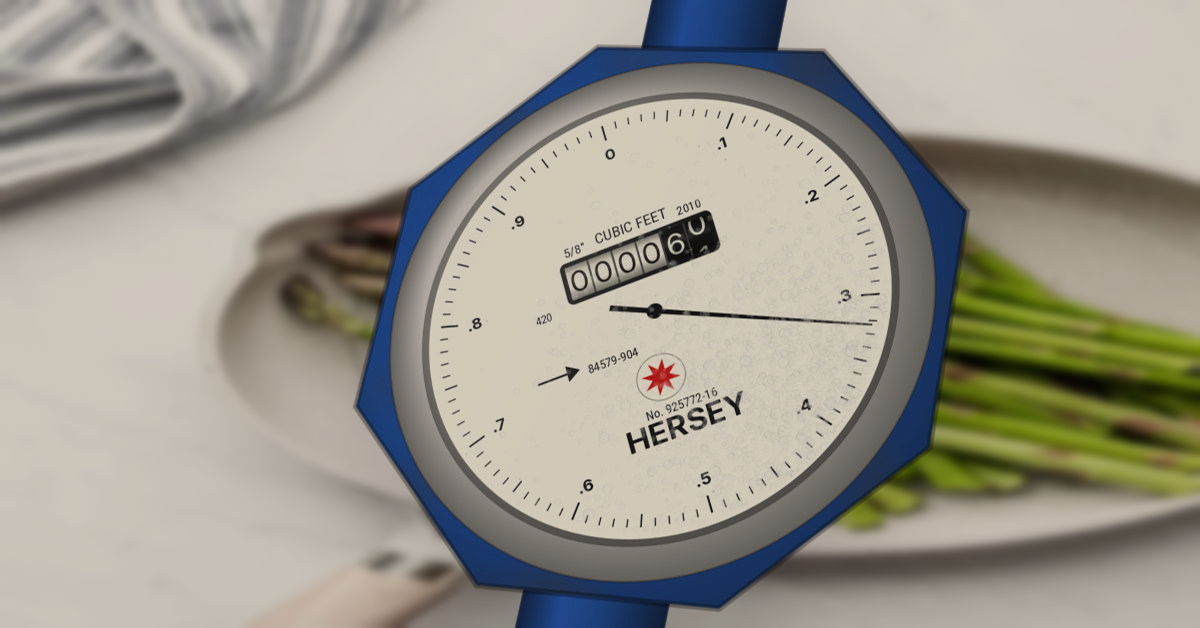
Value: 60.32,ft³
